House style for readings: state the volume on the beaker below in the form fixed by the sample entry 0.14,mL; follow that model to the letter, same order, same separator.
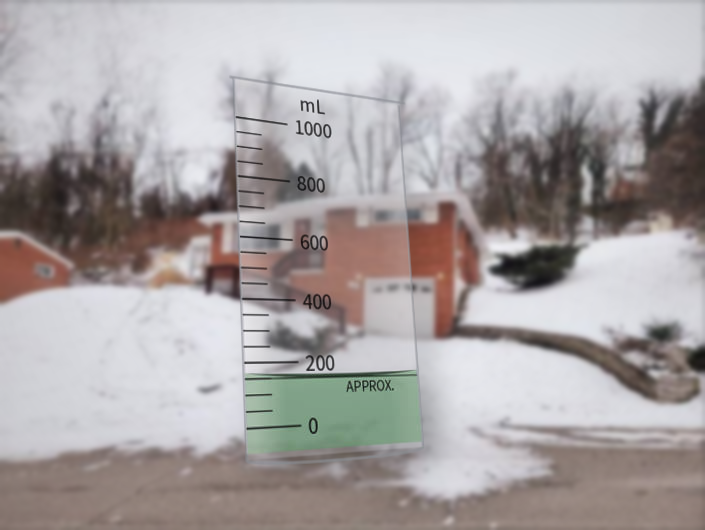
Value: 150,mL
